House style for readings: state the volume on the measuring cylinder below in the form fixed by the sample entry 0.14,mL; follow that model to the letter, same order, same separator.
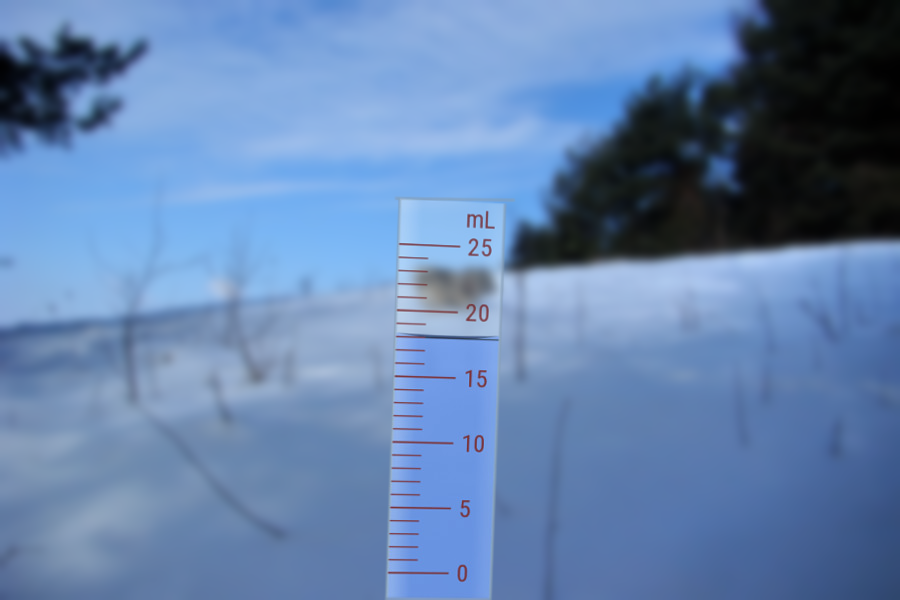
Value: 18,mL
